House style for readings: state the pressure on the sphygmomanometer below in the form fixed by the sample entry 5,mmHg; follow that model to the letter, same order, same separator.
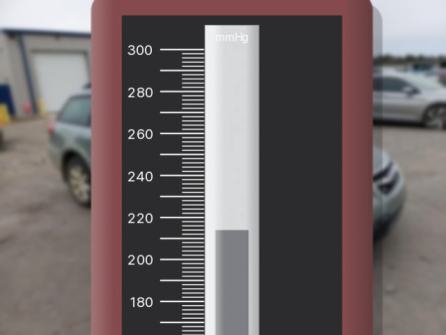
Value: 214,mmHg
